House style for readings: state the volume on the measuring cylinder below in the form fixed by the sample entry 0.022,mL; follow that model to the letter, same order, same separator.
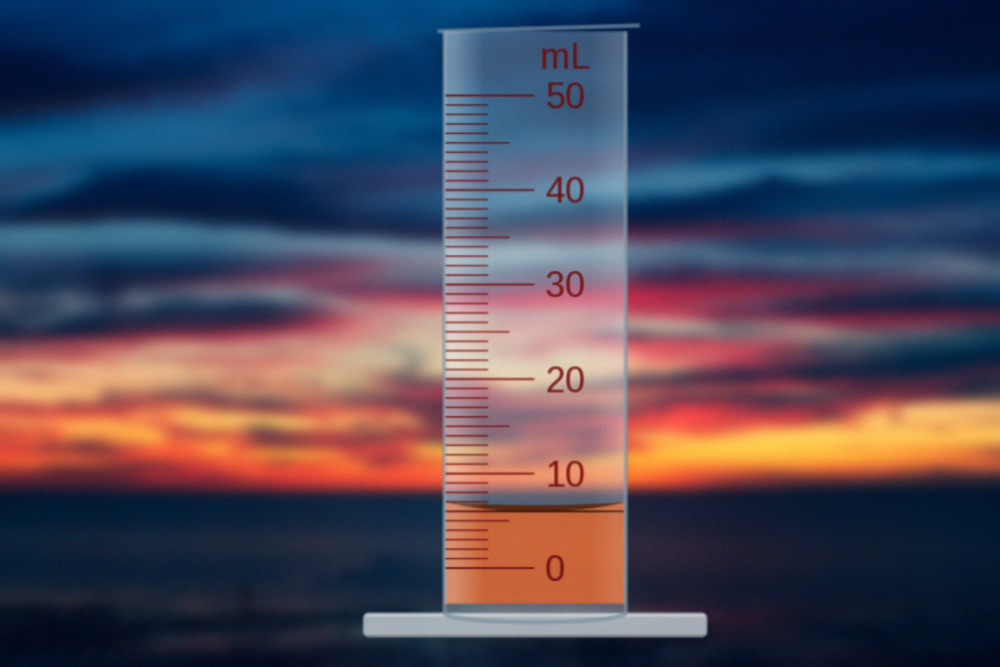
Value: 6,mL
